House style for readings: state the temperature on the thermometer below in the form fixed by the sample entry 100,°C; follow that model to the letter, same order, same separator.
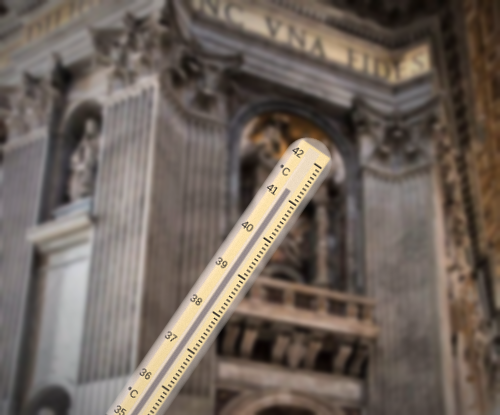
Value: 41.2,°C
